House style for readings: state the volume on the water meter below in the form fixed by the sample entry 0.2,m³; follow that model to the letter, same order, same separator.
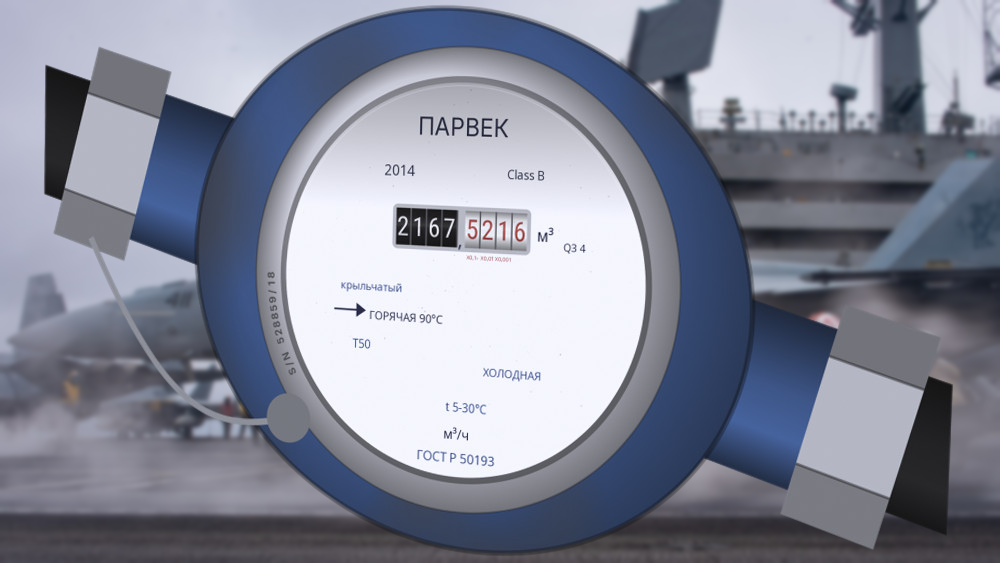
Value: 2167.5216,m³
